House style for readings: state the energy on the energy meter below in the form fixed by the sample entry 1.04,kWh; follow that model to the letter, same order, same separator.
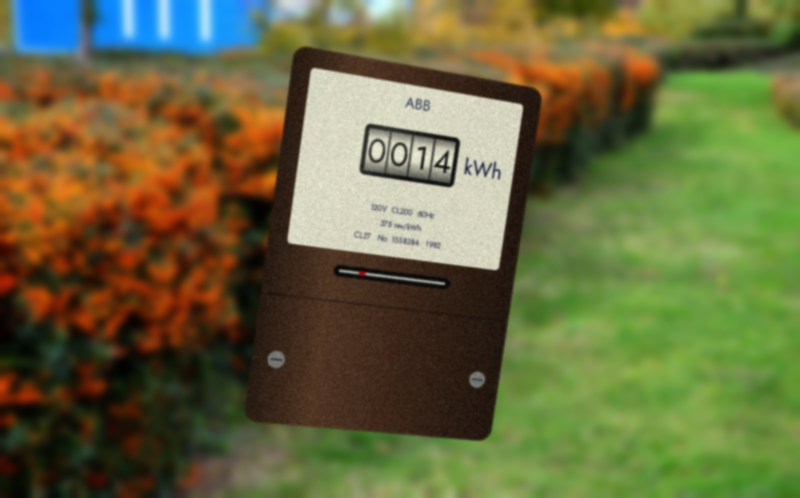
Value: 14,kWh
